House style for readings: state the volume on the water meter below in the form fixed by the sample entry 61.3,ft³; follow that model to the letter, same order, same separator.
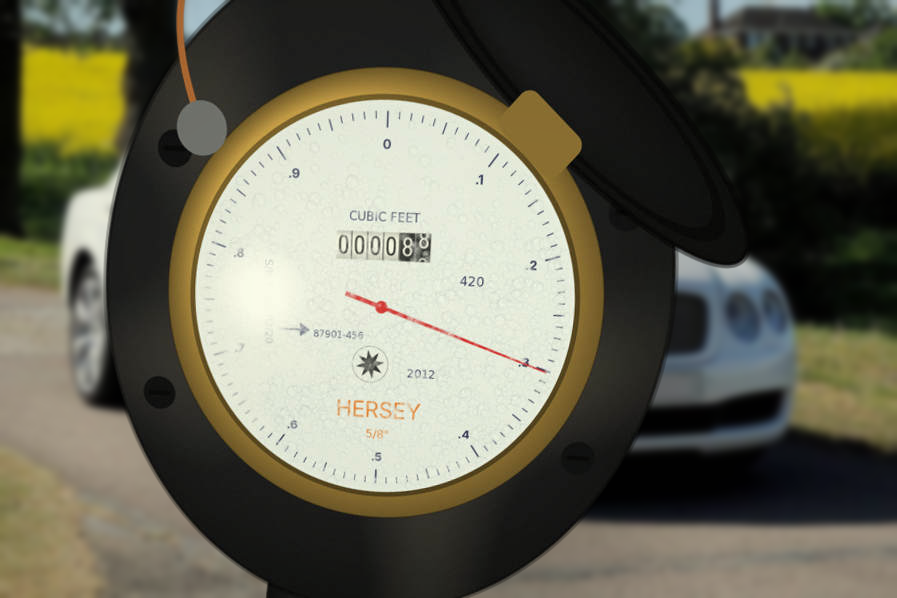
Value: 88.30,ft³
